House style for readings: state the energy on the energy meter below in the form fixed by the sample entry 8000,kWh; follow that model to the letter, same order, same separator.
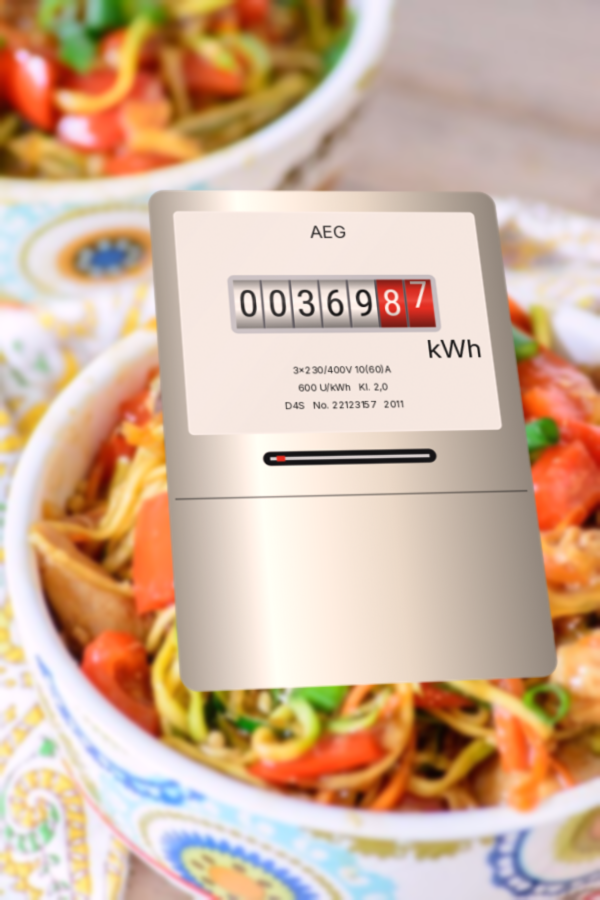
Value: 369.87,kWh
